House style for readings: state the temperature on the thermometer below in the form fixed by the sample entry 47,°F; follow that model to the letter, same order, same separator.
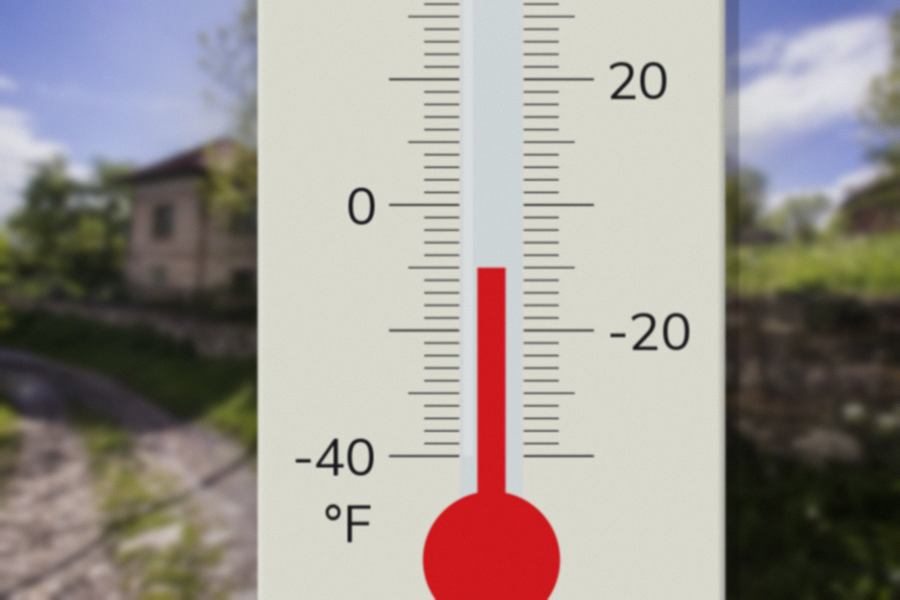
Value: -10,°F
